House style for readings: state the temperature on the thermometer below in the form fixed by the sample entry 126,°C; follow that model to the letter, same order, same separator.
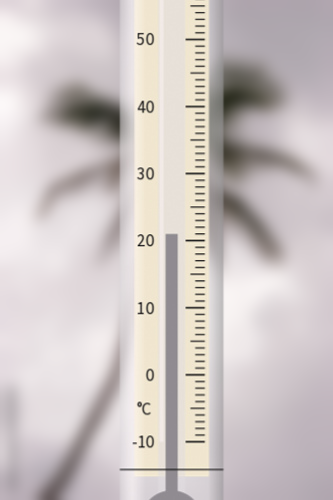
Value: 21,°C
